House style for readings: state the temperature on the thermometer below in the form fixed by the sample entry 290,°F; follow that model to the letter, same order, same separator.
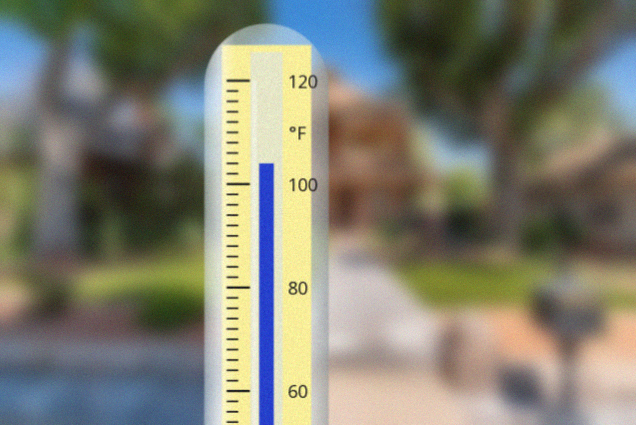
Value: 104,°F
